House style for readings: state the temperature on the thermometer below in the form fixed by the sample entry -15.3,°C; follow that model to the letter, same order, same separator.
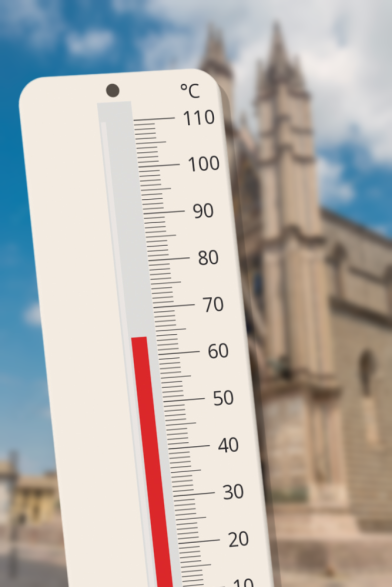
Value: 64,°C
